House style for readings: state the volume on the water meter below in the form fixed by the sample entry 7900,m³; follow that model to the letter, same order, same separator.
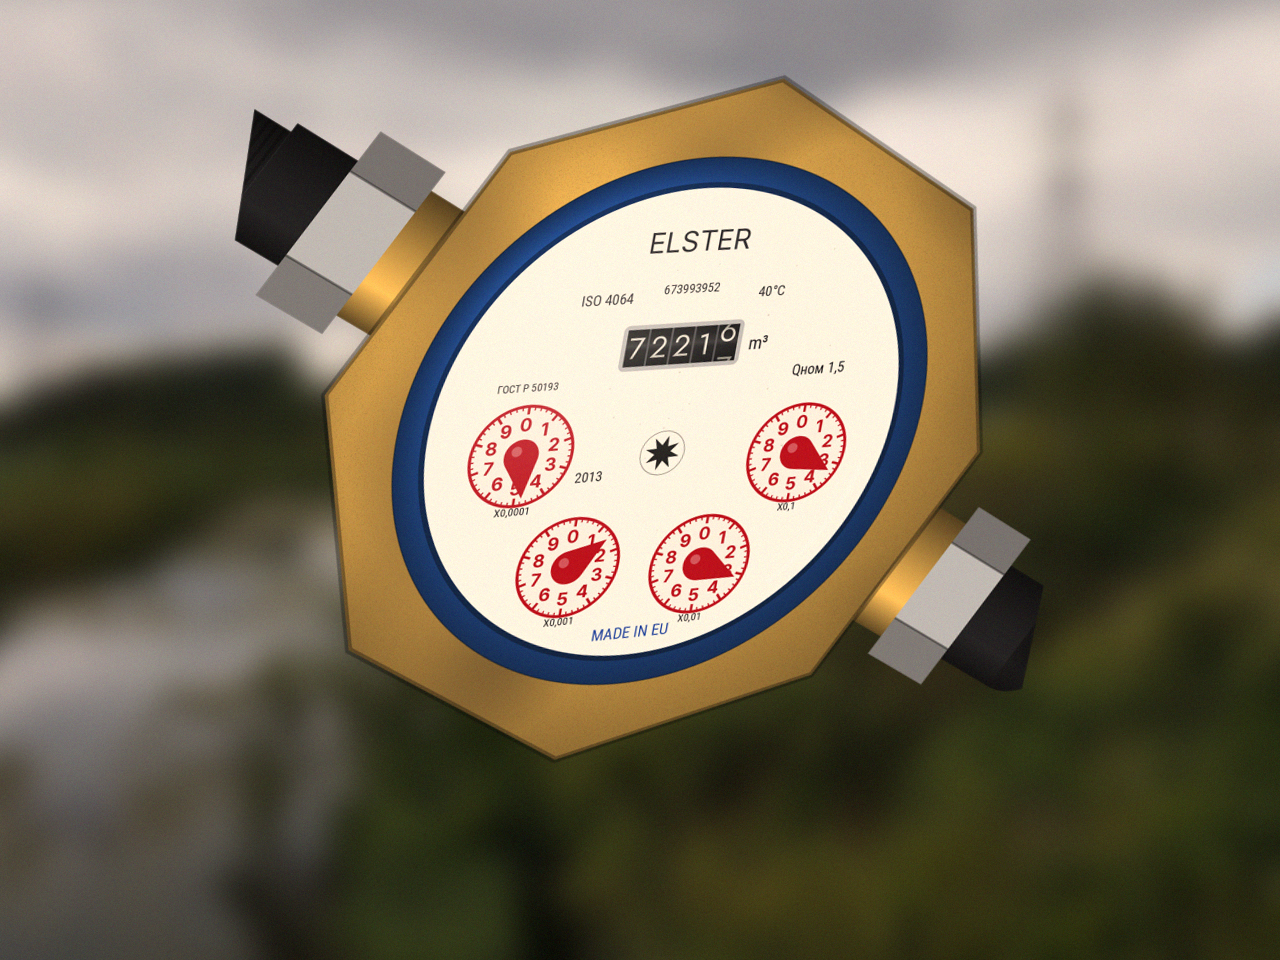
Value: 72216.3314,m³
